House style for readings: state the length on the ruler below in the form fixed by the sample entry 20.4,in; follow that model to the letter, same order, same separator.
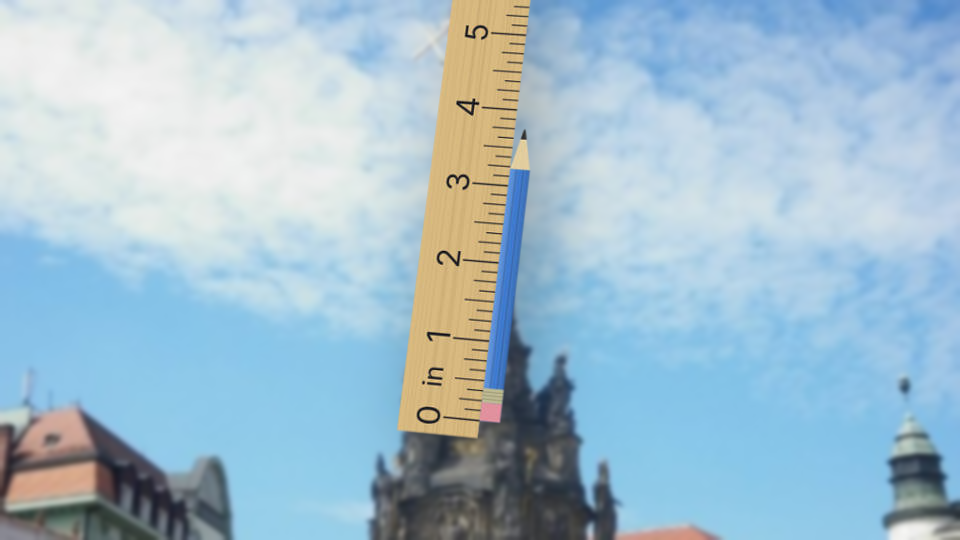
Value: 3.75,in
